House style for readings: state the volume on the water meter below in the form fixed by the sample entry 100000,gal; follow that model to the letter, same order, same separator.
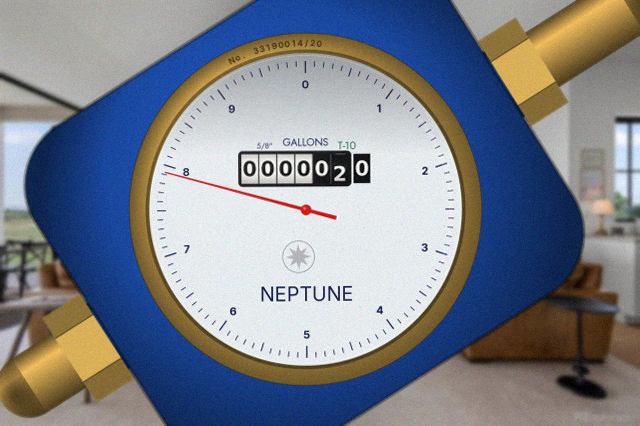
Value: 17.9,gal
